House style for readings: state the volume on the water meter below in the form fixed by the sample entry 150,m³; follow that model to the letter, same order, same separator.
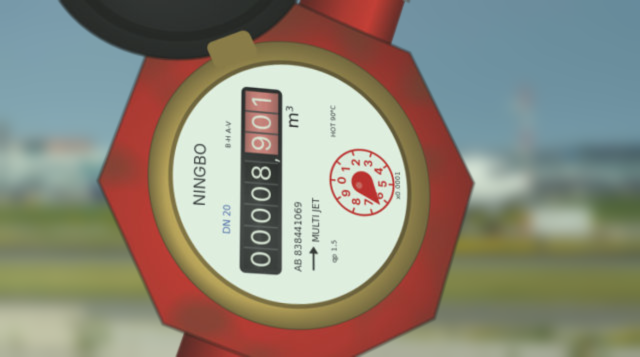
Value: 8.9016,m³
